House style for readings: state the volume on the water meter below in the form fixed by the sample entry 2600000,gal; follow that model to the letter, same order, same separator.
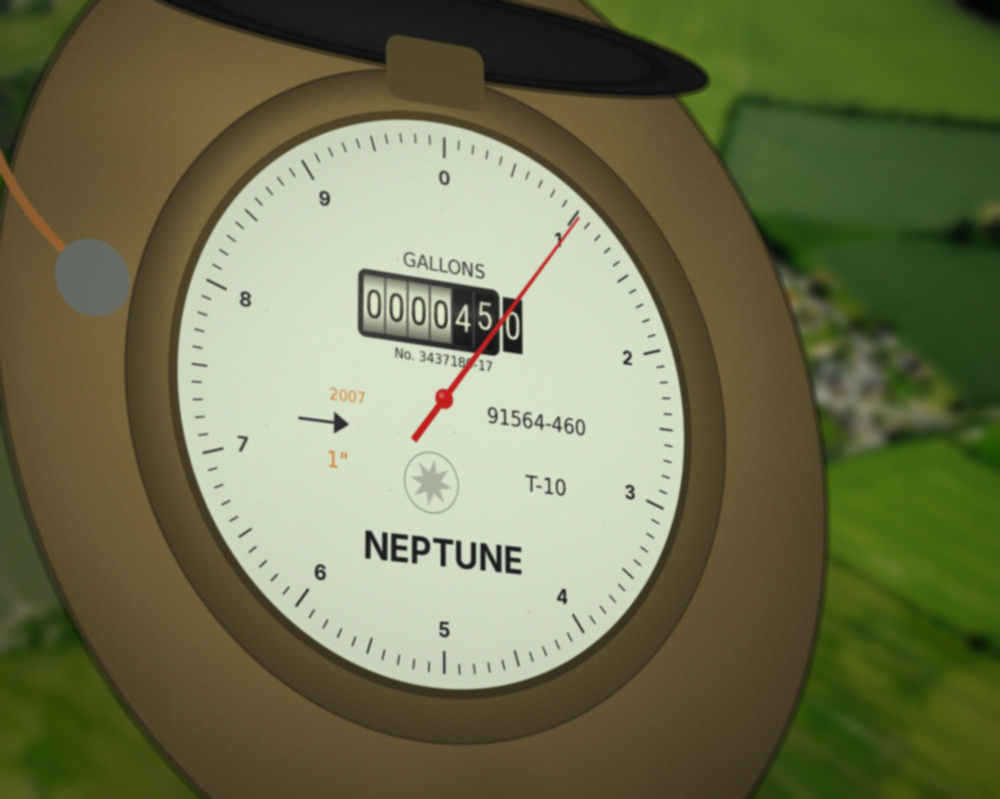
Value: 451.0,gal
